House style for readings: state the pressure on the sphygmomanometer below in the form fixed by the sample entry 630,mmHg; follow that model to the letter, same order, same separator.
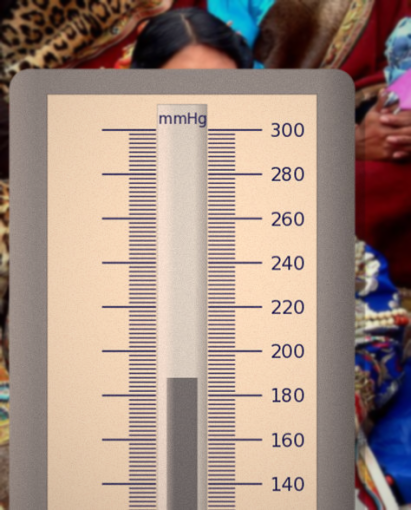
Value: 188,mmHg
